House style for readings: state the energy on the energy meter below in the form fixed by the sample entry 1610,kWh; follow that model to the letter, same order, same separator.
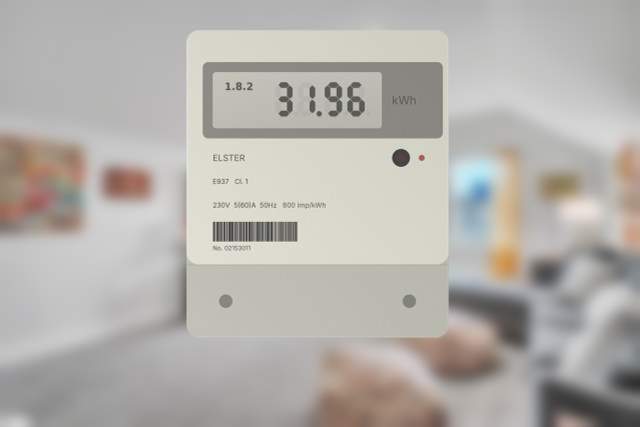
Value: 31.96,kWh
